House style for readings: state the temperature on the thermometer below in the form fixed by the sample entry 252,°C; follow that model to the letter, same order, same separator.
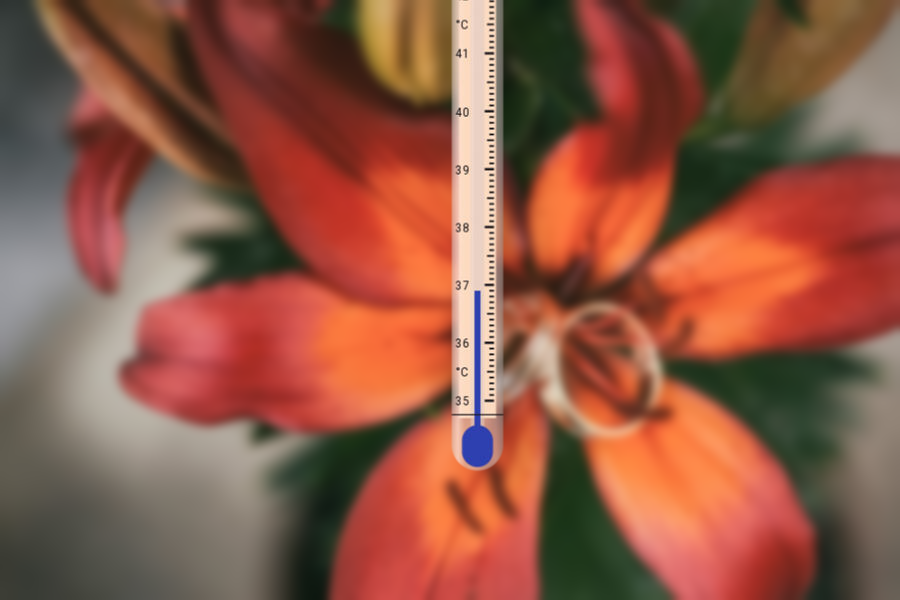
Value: 36.9,°C
